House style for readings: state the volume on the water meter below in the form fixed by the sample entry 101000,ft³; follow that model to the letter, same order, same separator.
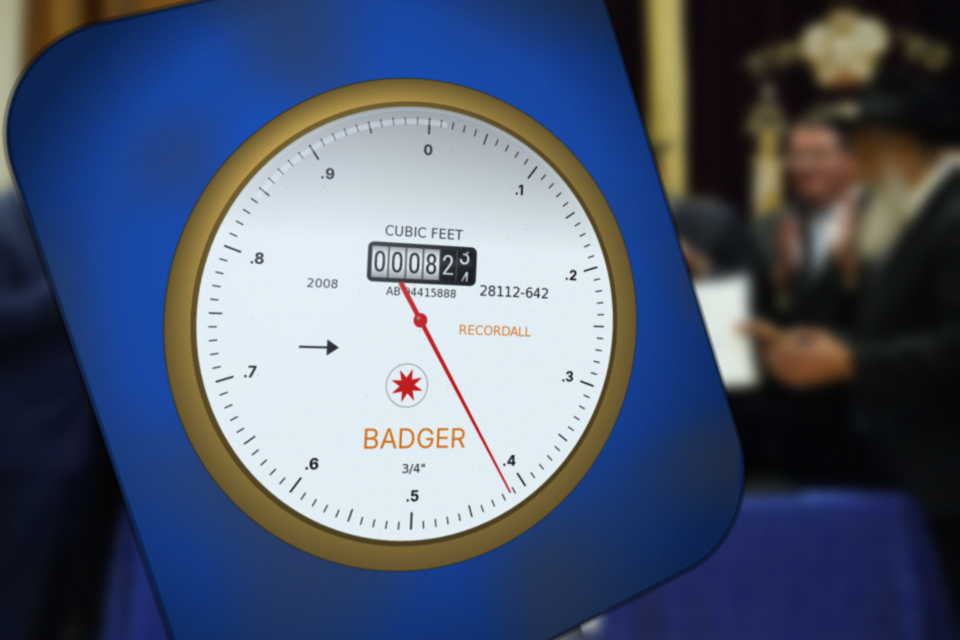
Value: 823.41,ft³
